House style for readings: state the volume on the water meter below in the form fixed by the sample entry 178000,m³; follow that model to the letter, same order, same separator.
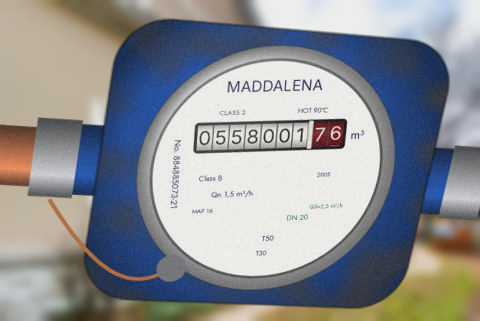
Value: 558001.76,m³
